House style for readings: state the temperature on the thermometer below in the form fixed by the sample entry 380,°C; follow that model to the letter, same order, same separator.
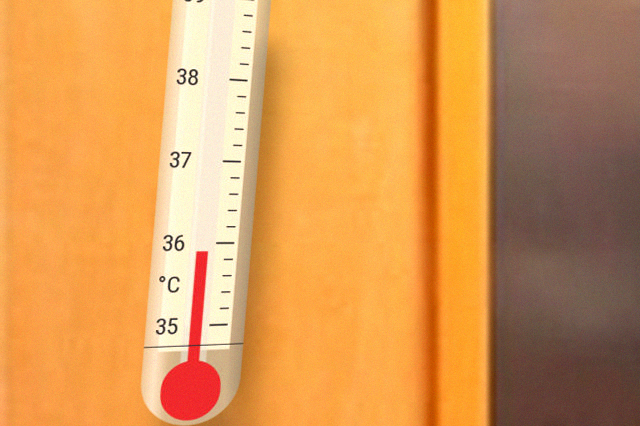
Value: 35.9,°C
